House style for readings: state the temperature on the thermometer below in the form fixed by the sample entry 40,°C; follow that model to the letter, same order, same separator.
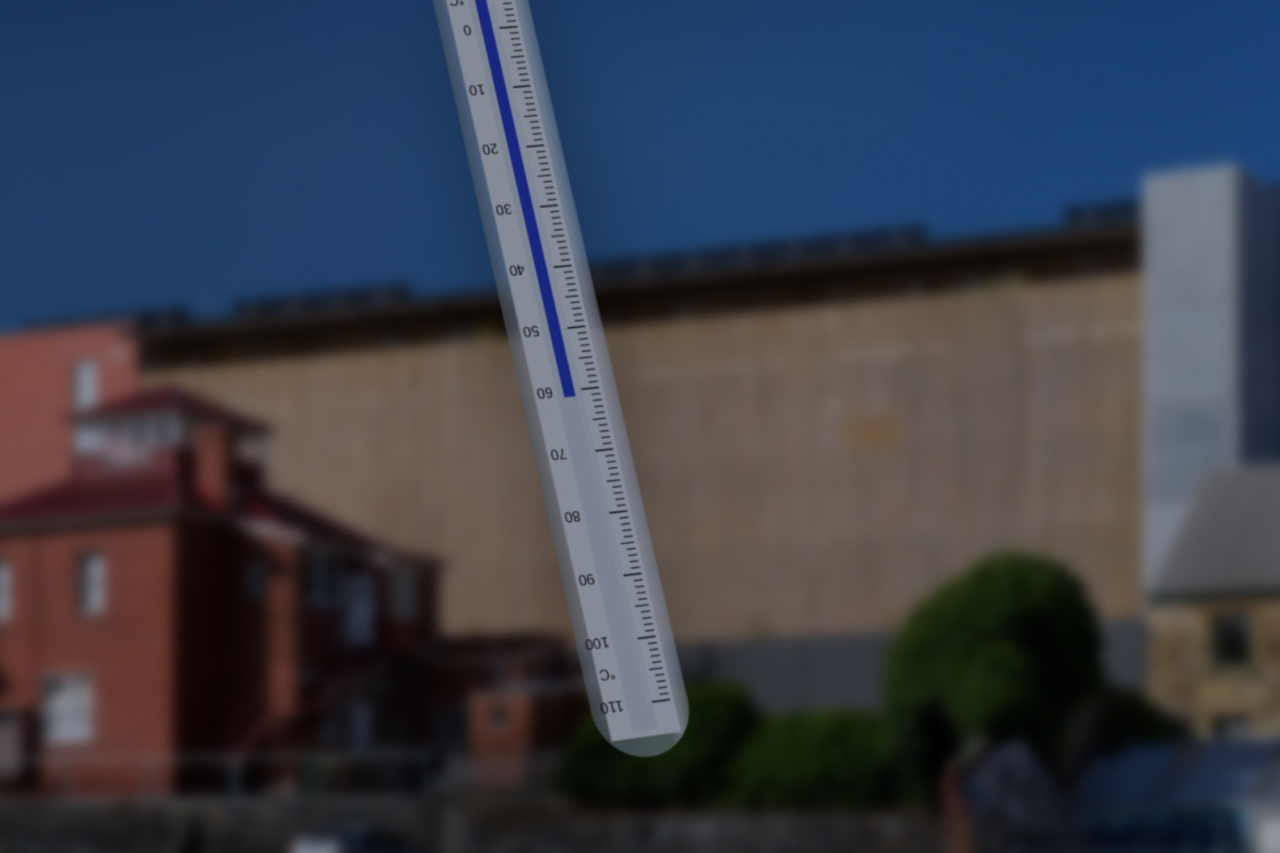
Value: 61,°C
